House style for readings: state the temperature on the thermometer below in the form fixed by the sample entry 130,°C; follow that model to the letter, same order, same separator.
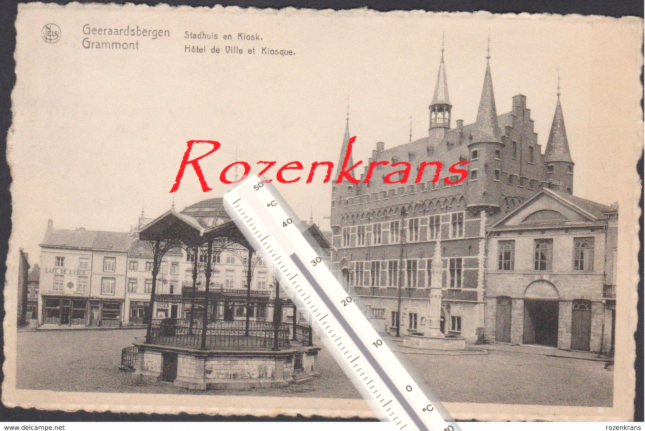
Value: 34,°C
